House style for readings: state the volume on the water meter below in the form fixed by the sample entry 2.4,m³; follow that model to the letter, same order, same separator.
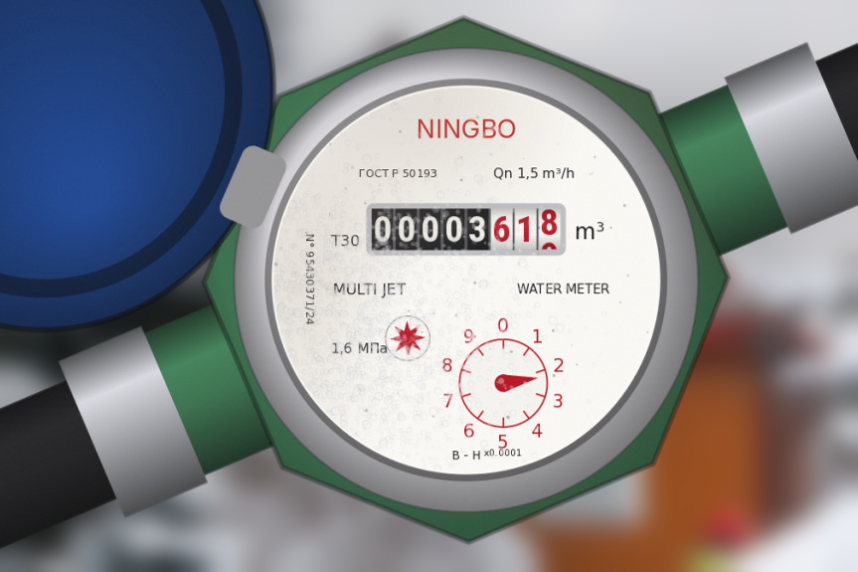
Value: 3.6182,m³
